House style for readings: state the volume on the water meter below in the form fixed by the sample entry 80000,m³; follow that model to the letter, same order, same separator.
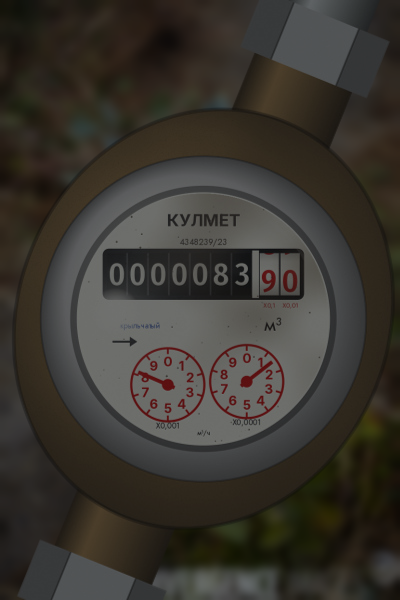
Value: 83.8981,m³
